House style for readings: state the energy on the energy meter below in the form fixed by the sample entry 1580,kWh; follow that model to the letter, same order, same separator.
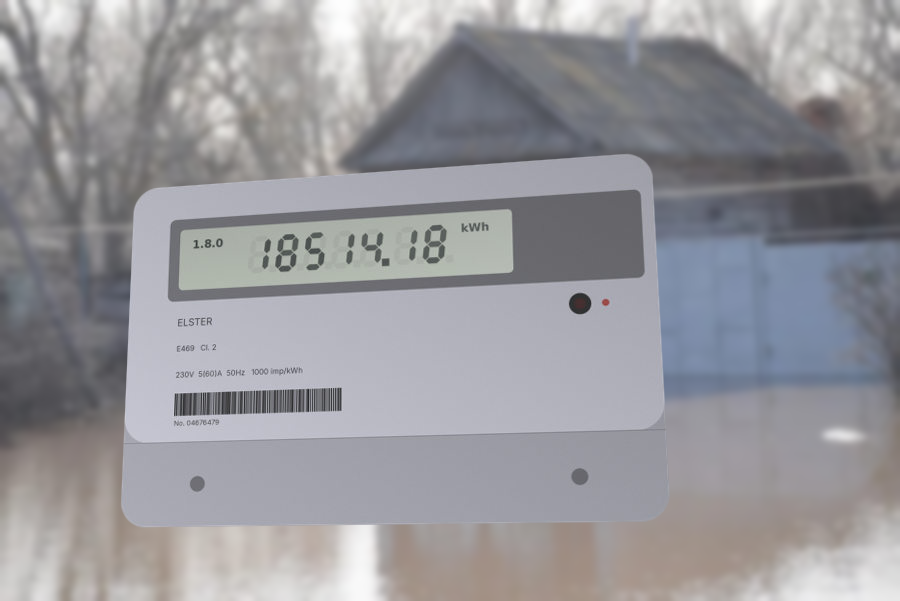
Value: 18514.18,kWh
